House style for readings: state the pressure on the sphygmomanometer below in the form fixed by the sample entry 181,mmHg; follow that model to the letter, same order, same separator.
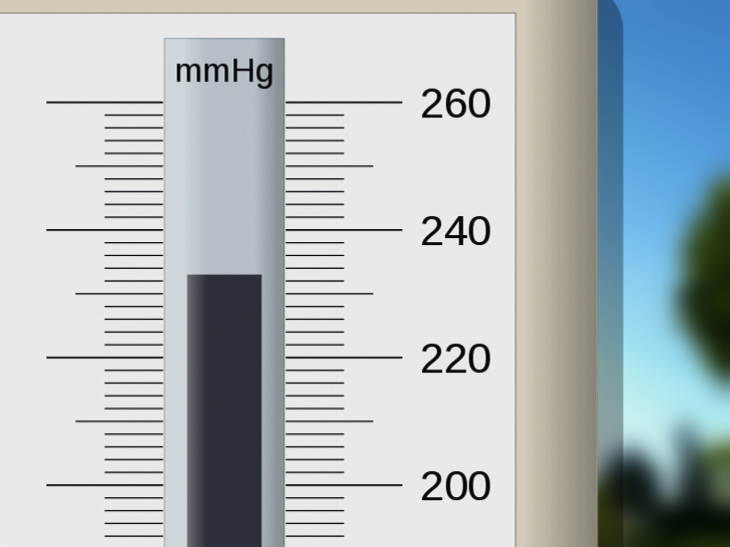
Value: 233,mmHg
